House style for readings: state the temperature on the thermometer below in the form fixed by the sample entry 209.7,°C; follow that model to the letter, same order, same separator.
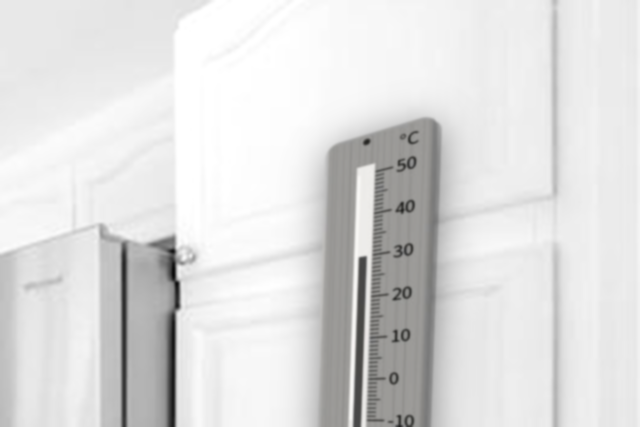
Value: 30,°C
